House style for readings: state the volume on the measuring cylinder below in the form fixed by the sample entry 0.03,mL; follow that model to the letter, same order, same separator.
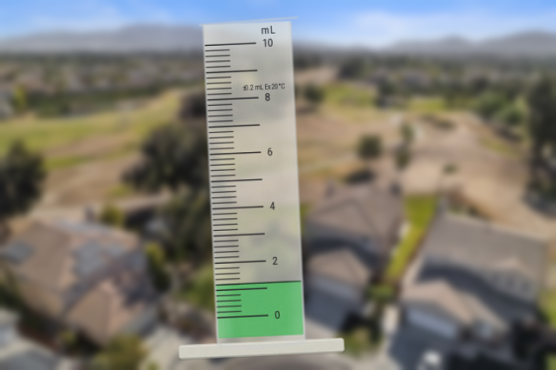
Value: 1.2,mL
